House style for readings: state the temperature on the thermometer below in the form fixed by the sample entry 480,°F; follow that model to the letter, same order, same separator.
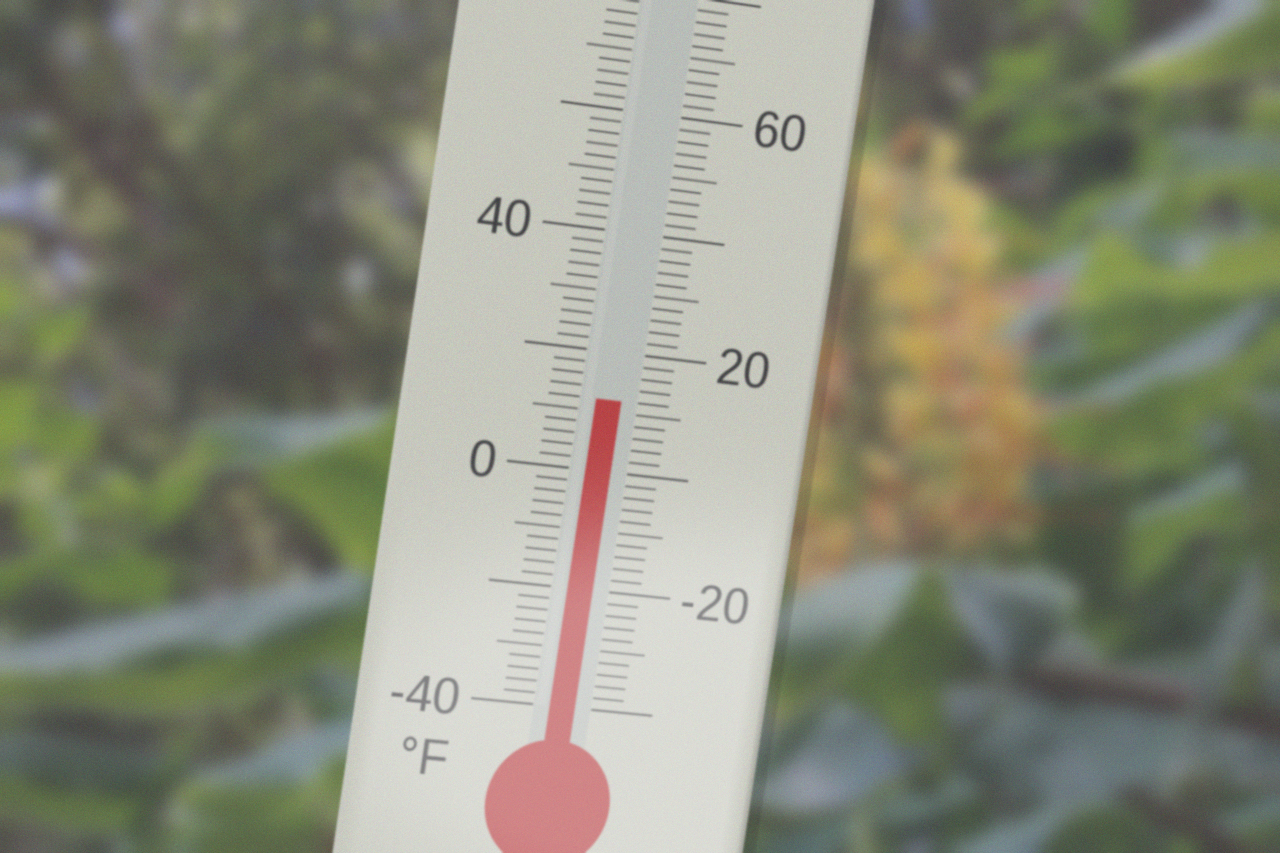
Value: 12,°F
